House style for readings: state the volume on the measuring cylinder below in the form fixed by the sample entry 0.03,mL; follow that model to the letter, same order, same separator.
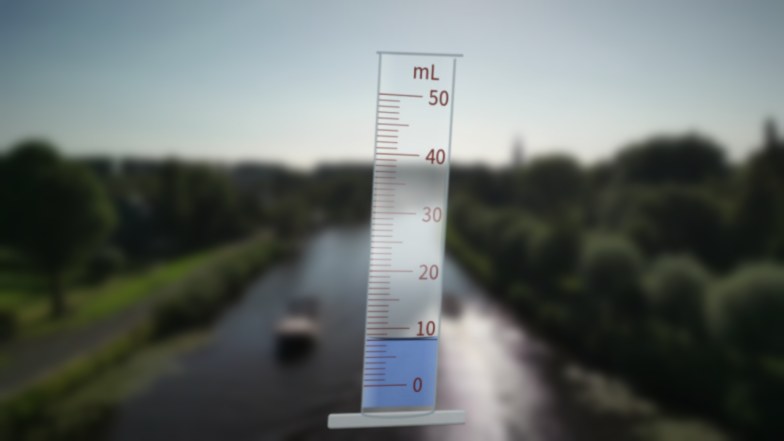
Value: 8,mL
